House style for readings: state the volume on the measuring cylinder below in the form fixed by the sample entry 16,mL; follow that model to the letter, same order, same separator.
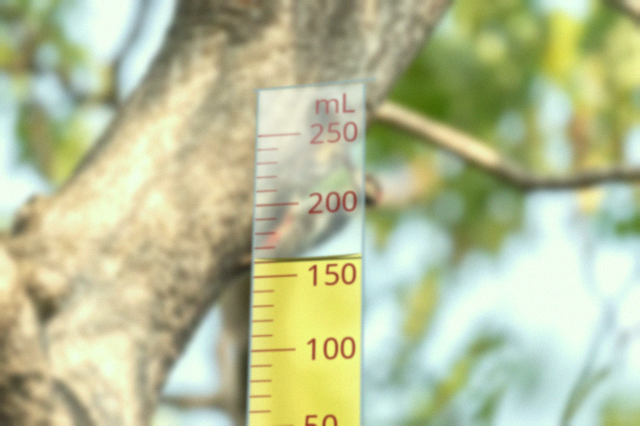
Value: 160,mL
